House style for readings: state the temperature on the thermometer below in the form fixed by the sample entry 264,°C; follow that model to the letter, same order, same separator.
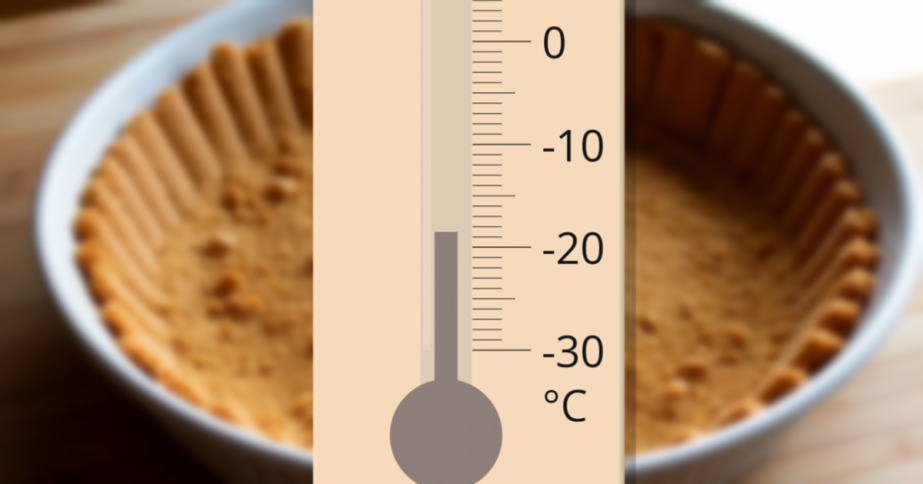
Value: -18.5,°C
